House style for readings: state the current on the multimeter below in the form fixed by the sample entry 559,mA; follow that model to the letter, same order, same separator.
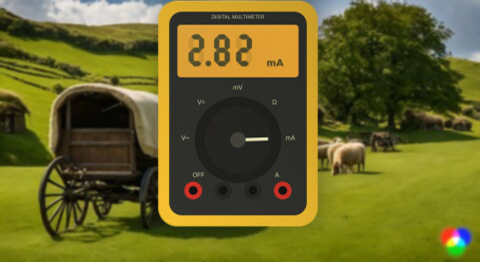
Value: 2.82,mA
